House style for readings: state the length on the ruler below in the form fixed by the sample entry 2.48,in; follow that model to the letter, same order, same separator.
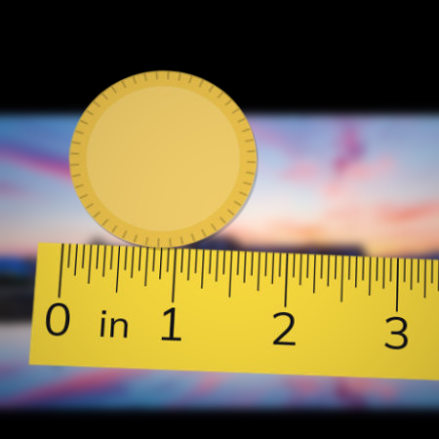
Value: 1.6875,in
